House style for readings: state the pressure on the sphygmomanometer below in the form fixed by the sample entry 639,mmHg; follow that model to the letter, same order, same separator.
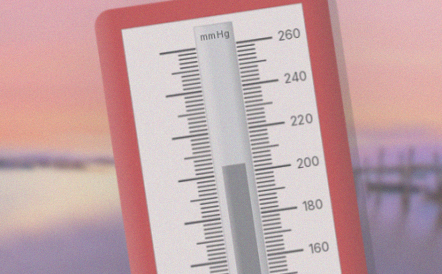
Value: 204,mmHg
